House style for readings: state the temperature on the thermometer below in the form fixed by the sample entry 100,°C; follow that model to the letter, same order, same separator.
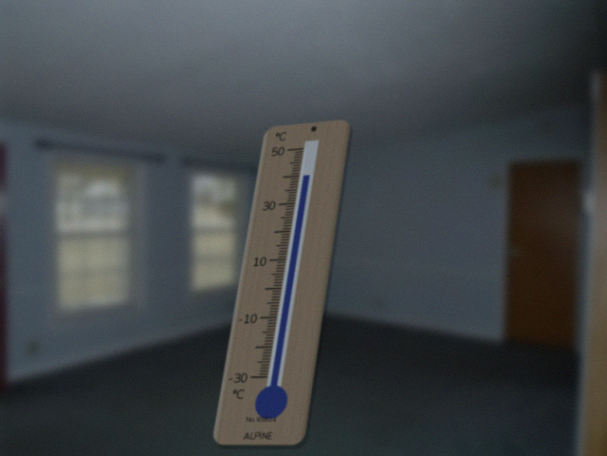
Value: 40,°C
